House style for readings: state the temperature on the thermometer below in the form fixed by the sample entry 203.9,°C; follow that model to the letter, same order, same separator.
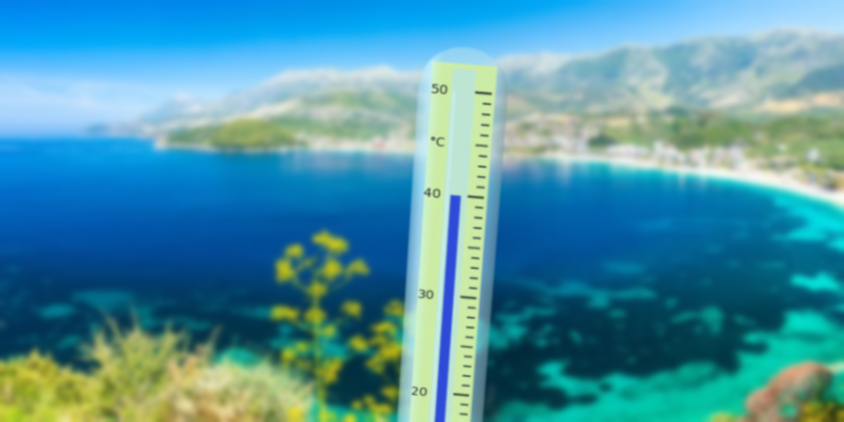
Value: 40,°C
